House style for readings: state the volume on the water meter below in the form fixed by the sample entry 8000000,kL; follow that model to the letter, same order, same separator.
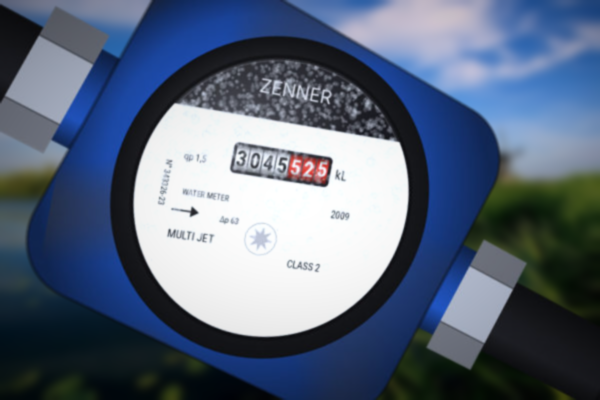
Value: 3045.525,kL
